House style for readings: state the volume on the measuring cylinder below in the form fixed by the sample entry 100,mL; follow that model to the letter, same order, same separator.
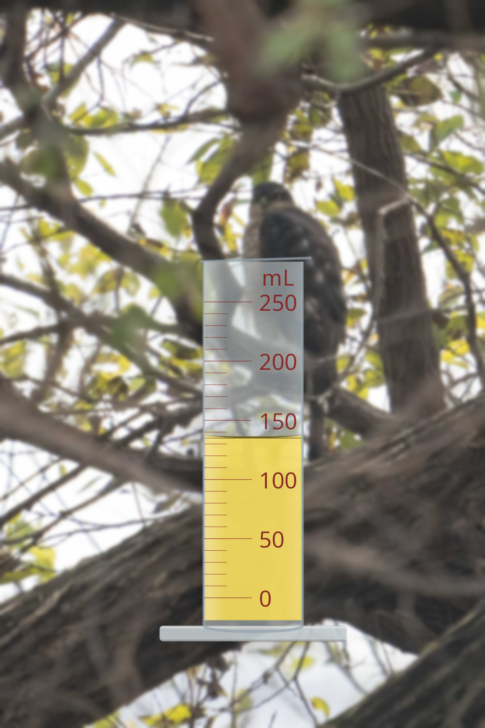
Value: 135,mL
